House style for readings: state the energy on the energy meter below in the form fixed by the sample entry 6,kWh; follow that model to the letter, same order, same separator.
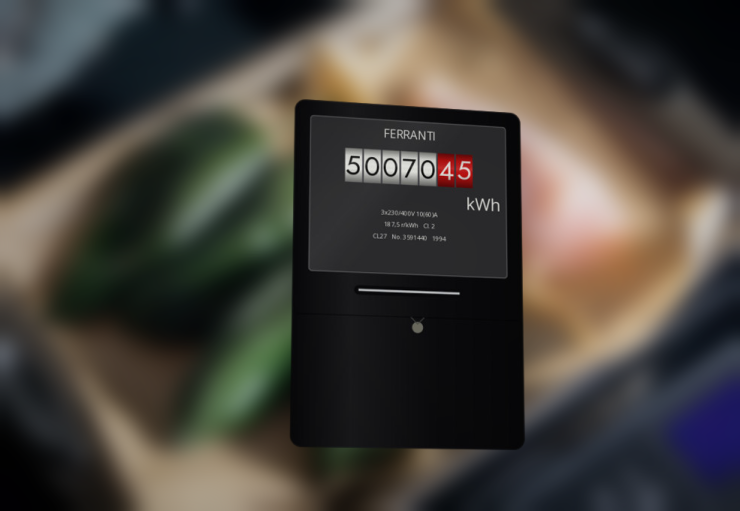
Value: 50070.45,kWh
